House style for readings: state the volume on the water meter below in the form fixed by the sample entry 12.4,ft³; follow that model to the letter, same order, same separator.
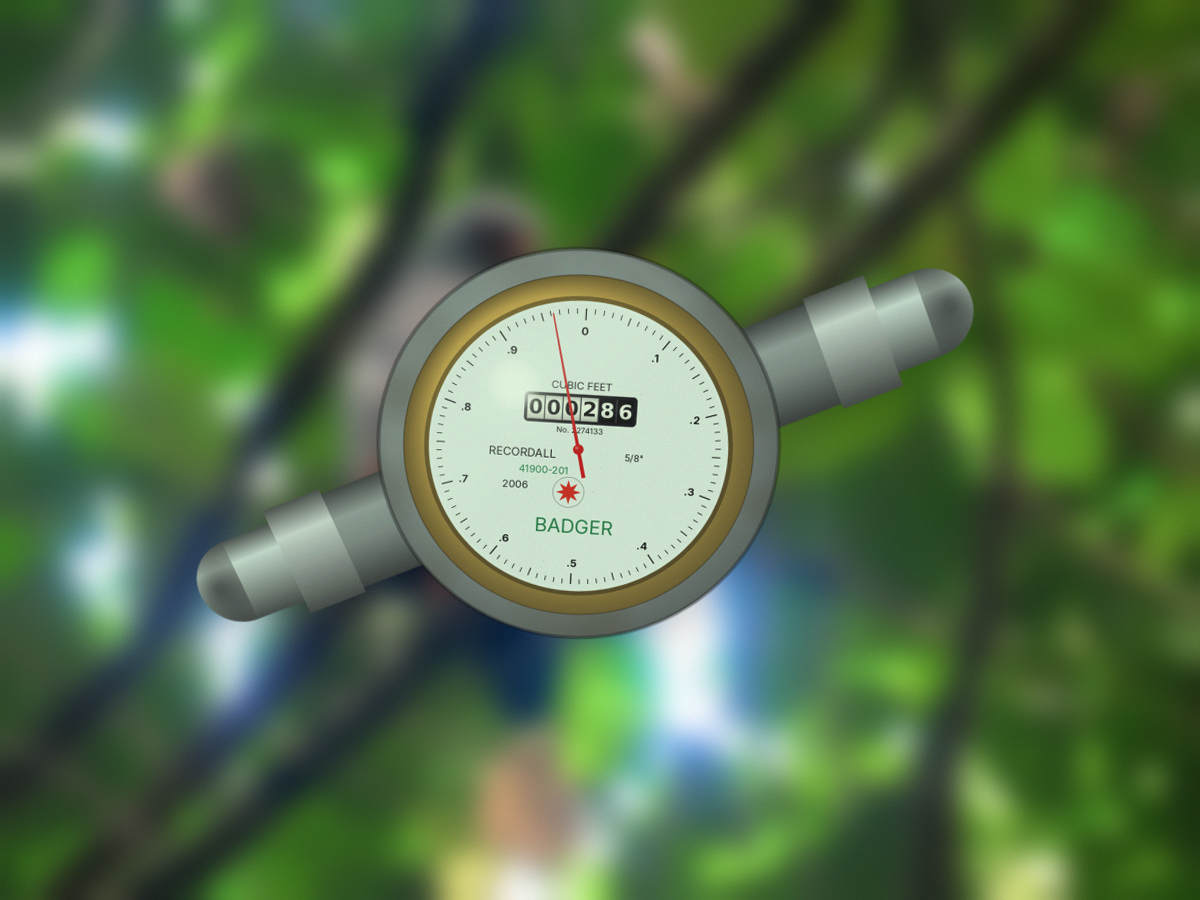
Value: 285.96,ft³
